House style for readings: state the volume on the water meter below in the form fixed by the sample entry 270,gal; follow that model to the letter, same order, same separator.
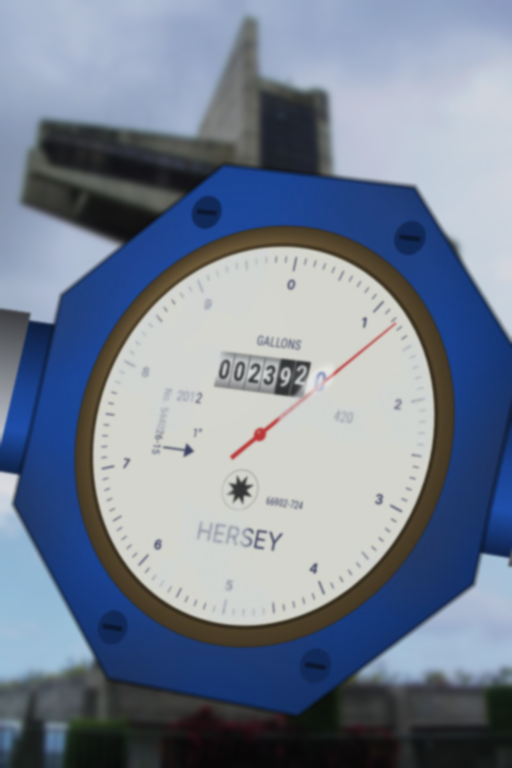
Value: 23921.2,gal
